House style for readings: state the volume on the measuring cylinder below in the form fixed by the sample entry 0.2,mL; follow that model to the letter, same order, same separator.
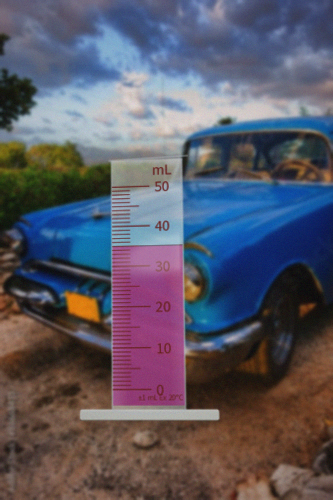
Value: 35,mL
